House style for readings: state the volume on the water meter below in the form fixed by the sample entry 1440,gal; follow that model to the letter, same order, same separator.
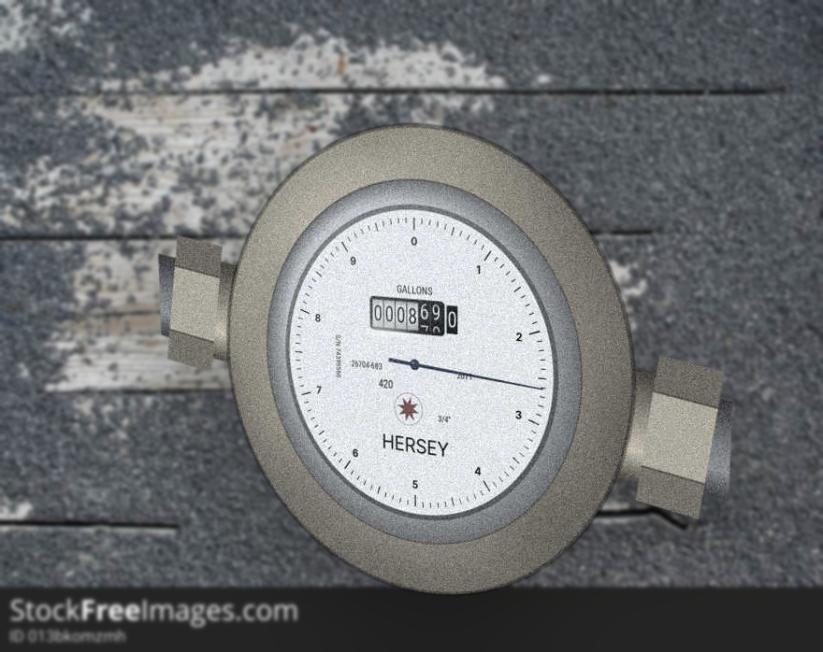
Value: 8692.6,gal
